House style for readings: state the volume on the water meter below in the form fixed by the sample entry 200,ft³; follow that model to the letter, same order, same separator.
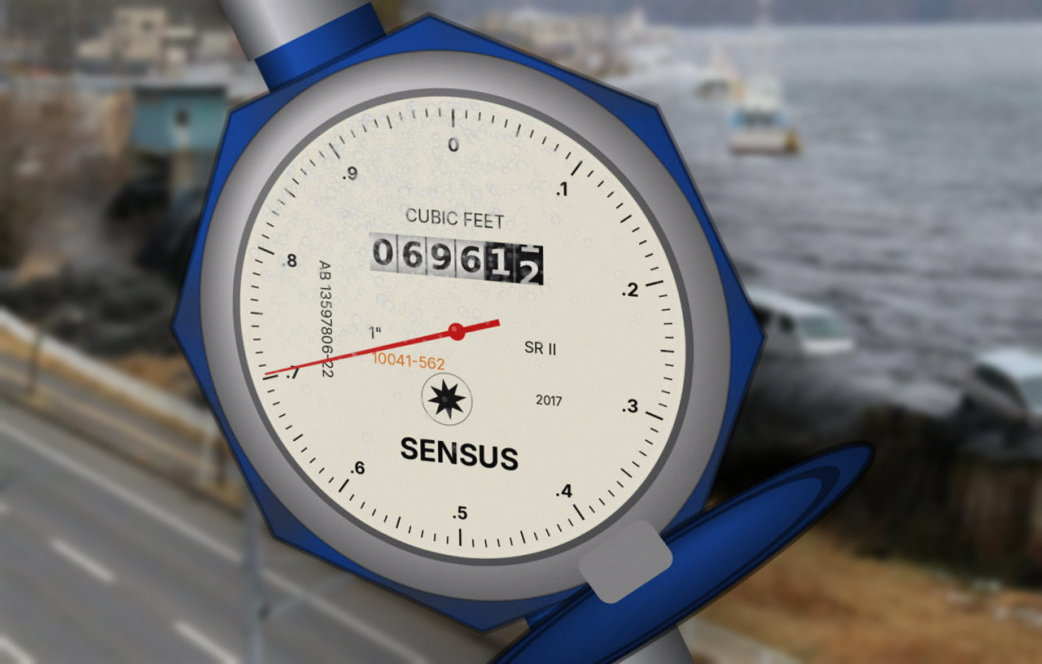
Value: 69611.70,ft³
